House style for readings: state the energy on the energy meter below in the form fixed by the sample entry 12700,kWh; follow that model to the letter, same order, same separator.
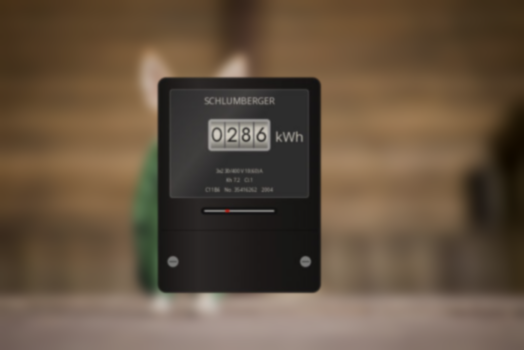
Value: 286,kWh
